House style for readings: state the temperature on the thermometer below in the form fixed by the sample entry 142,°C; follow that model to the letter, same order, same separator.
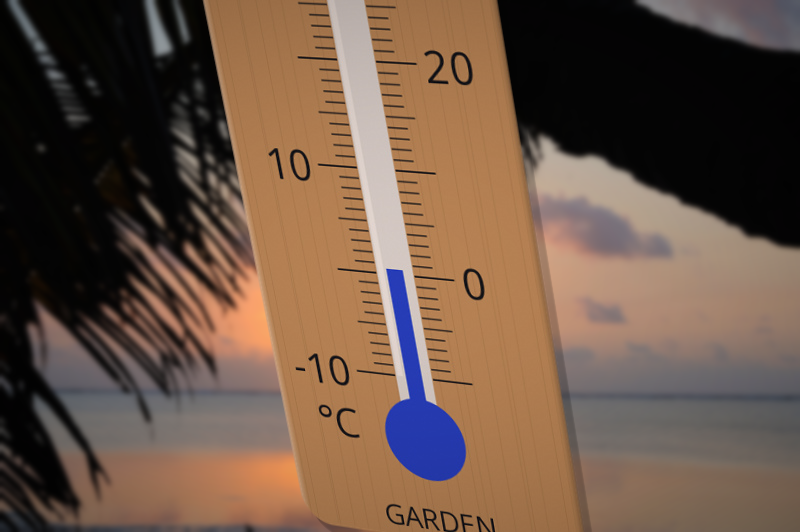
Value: 0.5,°C
